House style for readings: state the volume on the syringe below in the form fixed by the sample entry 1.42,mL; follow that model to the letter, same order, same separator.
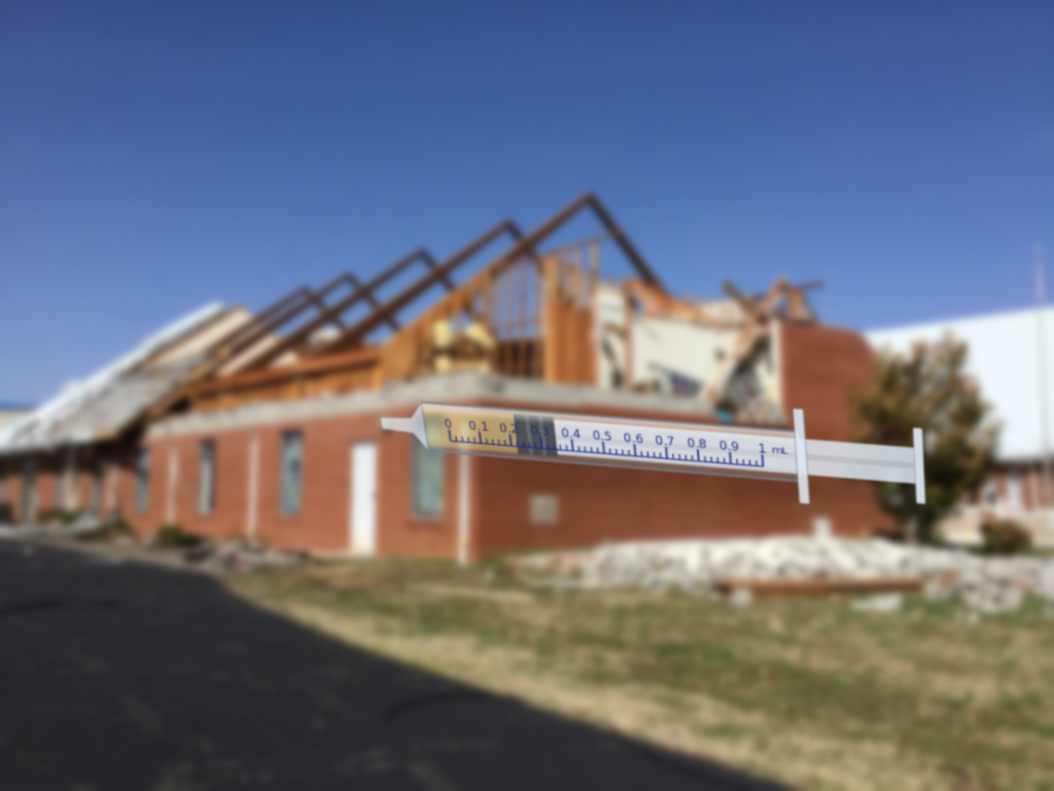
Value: 0.22,mL
